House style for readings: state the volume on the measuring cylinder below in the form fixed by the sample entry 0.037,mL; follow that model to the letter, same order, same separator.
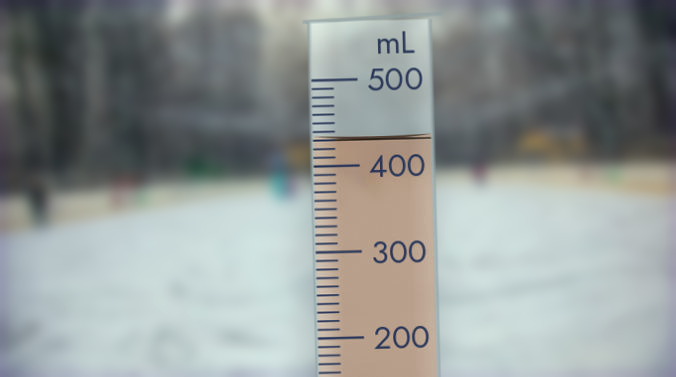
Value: 430,mL
